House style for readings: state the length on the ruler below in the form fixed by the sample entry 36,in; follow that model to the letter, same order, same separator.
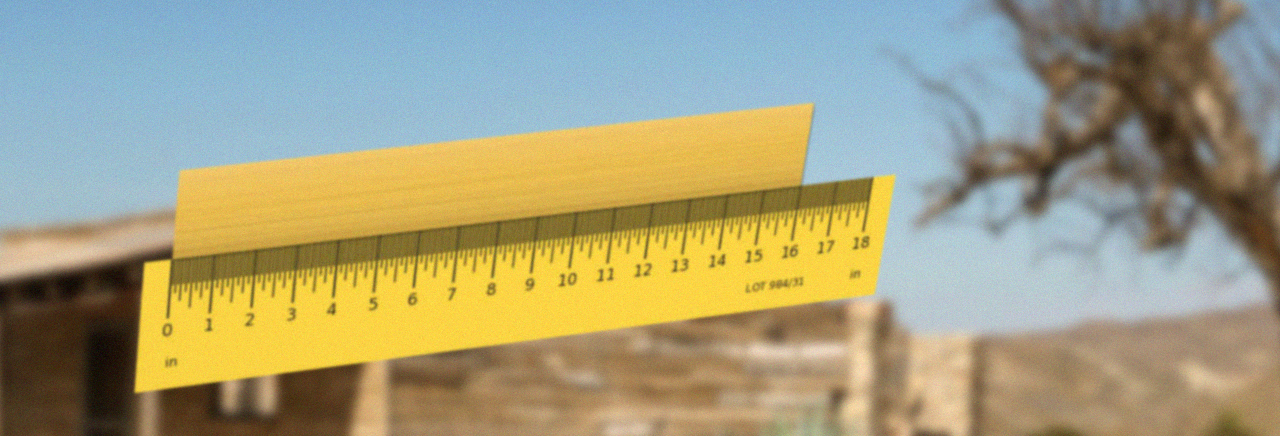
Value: 16,in
